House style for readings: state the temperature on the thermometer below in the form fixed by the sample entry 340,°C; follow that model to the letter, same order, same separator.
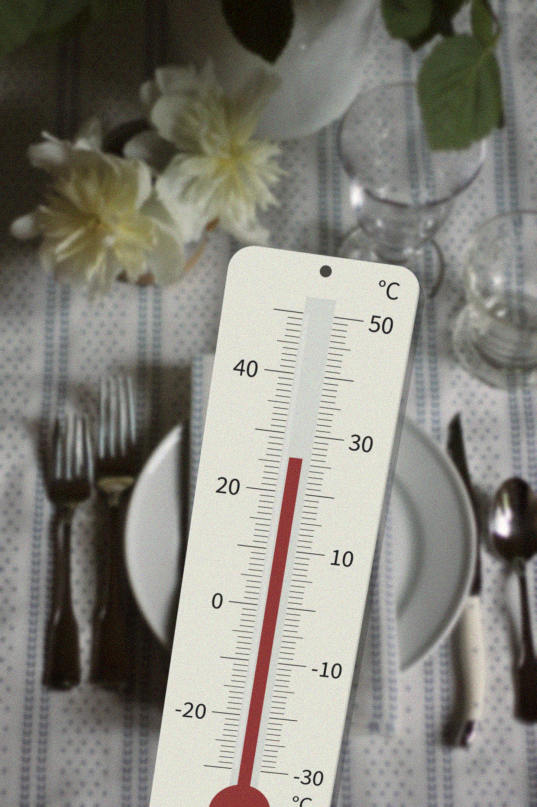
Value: 26,°C
